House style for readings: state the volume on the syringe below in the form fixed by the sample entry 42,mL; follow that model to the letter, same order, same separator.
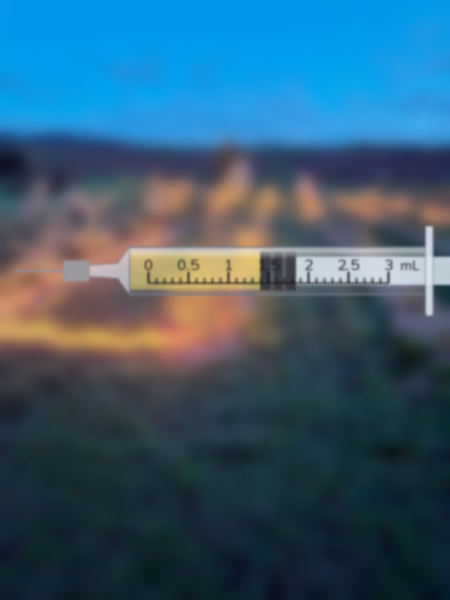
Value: 1.4,mL
